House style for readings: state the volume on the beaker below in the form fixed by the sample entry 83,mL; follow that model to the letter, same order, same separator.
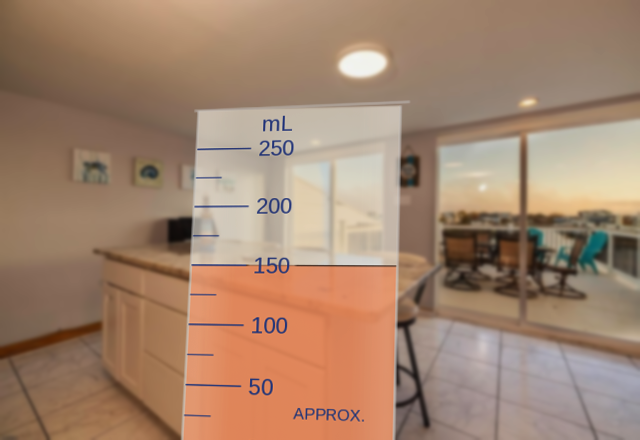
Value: 150,mL
